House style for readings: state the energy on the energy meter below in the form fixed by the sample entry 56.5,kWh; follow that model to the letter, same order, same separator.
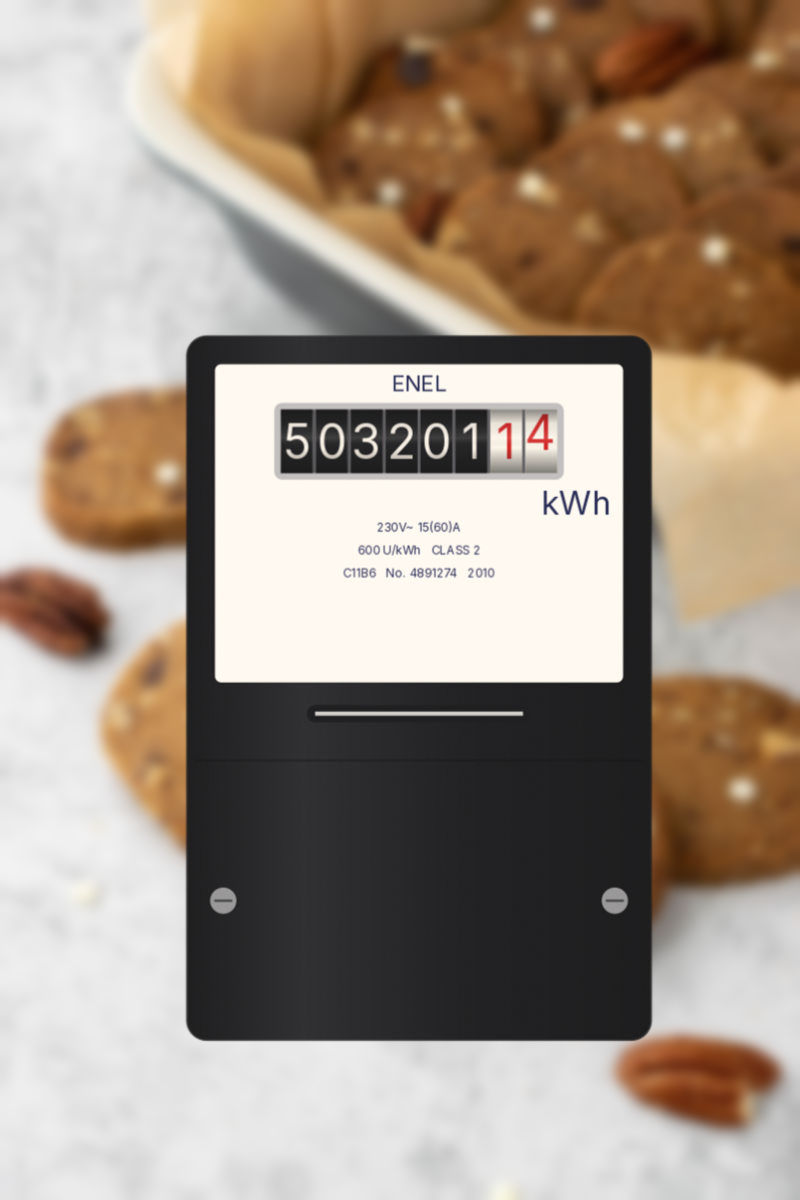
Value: 503201.14,kWh
